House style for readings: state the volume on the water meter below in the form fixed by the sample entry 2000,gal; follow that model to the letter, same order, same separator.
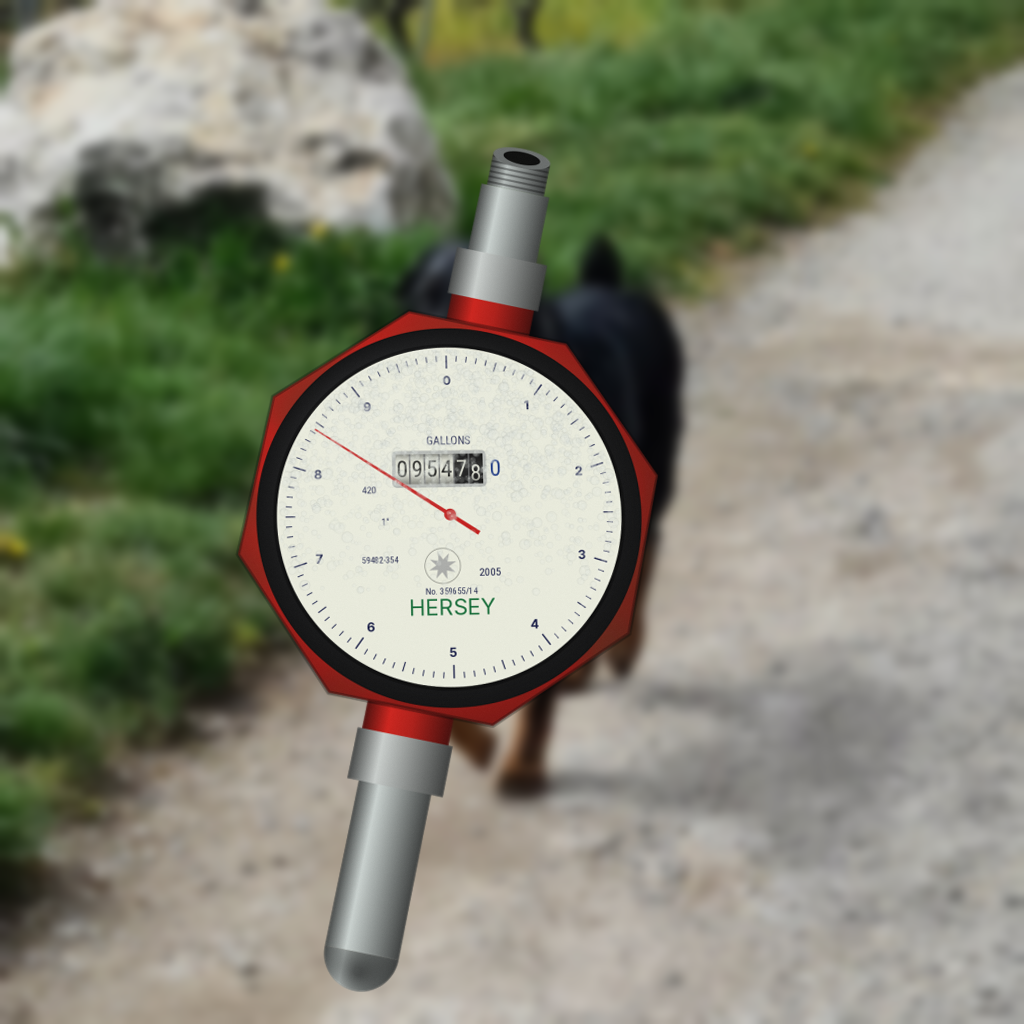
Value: 954778.4,gal
